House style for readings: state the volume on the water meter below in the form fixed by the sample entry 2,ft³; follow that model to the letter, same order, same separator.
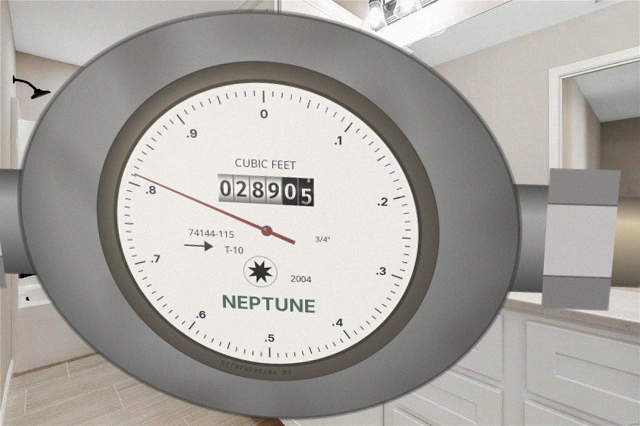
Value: 28904.81,ft³
